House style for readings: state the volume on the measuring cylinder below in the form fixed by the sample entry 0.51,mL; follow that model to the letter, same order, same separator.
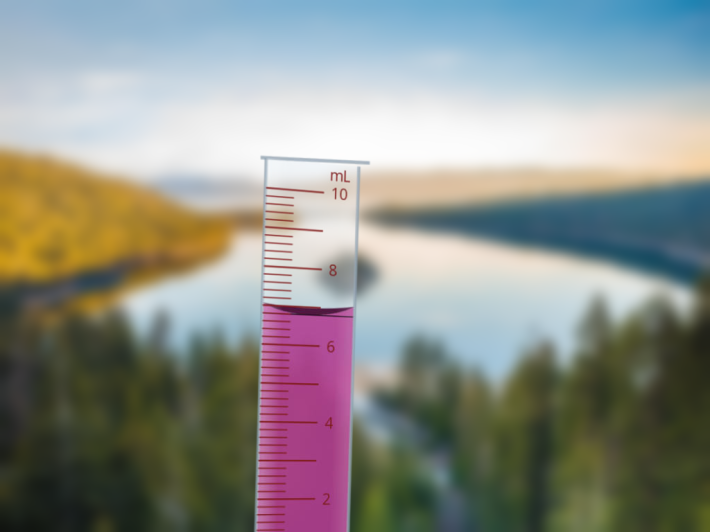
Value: 6.8,mL
